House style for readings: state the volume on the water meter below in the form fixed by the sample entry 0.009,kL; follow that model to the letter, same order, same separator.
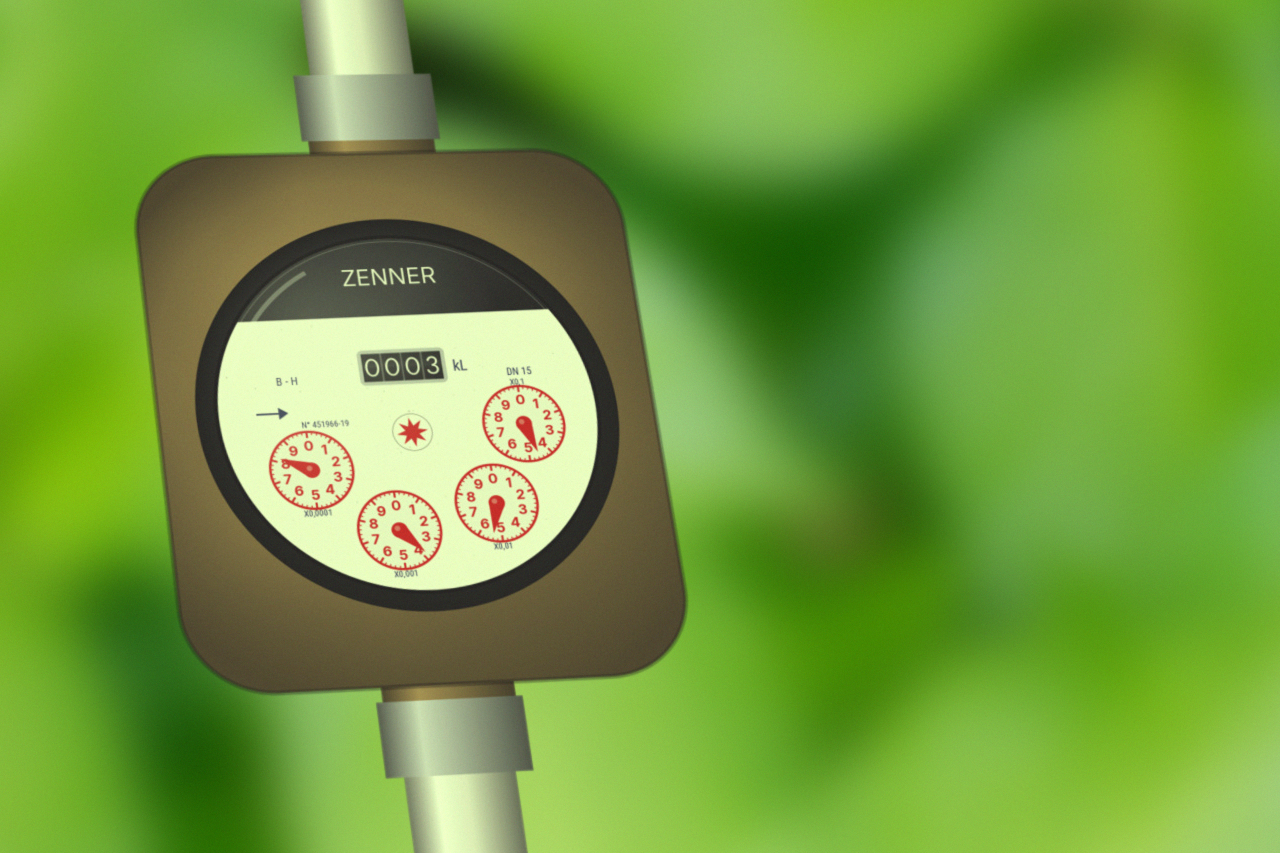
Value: 3.4538,kL
